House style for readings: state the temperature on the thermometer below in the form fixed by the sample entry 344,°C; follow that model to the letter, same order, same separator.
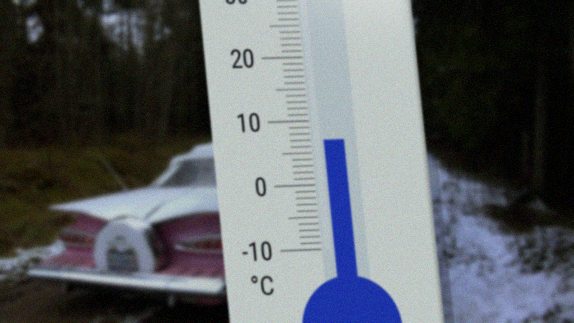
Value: 7,°C
